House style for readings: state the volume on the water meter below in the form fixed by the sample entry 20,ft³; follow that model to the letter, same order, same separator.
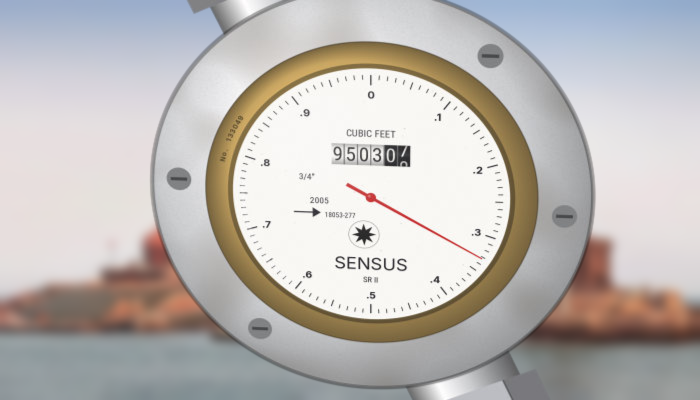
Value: 950307.33,ft³
